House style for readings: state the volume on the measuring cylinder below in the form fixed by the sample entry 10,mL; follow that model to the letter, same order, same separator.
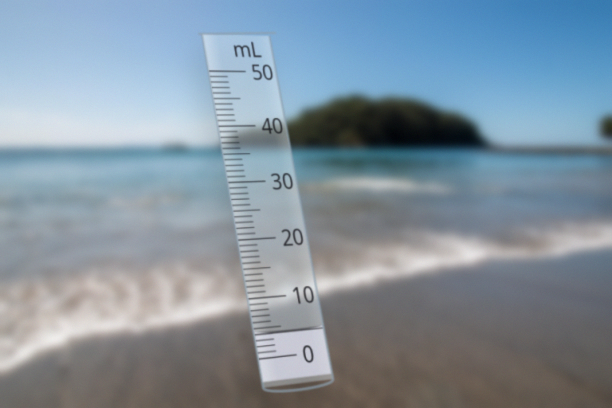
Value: 4,mL
